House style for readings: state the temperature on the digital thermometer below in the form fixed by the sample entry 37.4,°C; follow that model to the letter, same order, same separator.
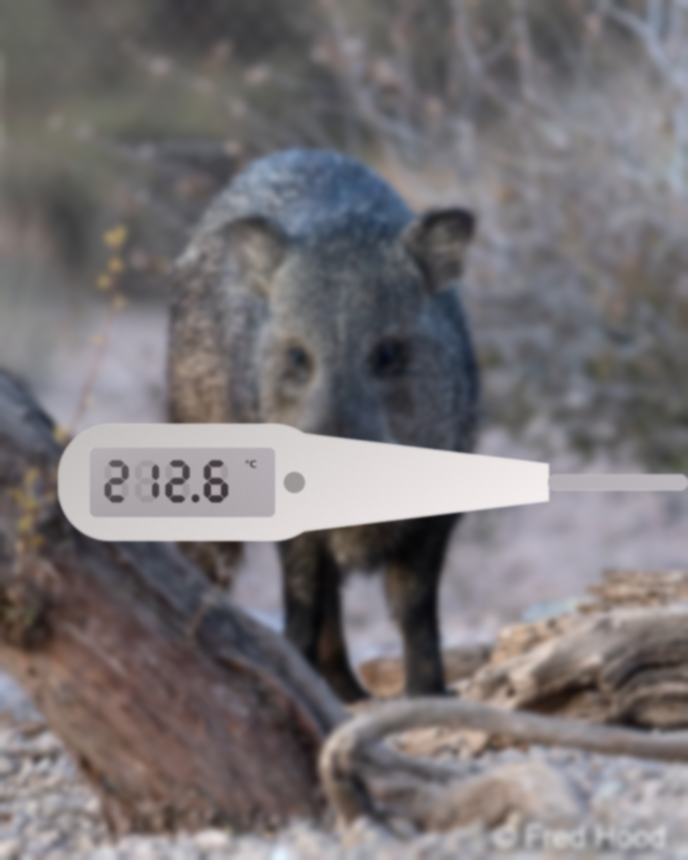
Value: 212.6,°C
